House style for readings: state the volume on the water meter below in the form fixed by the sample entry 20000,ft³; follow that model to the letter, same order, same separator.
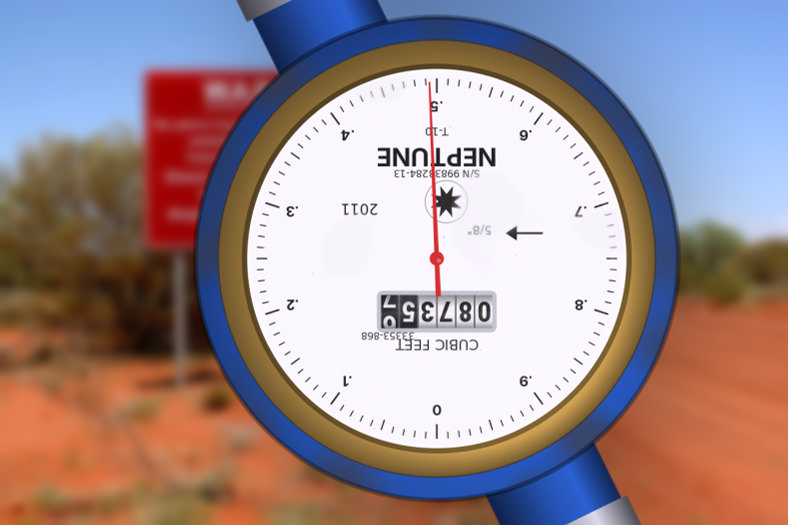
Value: 87356.49,ft³
